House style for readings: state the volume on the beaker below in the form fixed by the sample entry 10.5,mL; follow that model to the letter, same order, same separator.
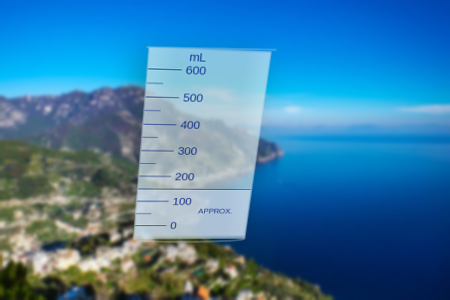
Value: 150,mL
